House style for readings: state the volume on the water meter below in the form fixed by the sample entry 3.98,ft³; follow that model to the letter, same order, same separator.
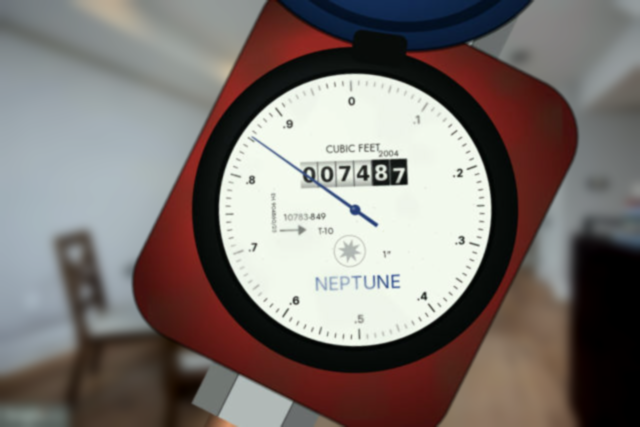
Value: 7486.85,ft³
